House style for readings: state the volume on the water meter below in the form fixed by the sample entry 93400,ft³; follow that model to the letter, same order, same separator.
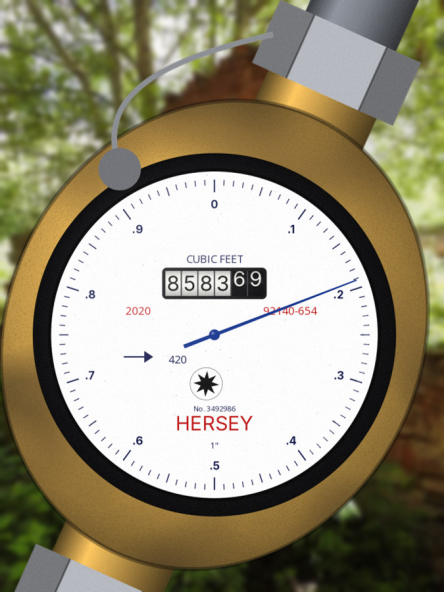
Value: 858369.19,ft³
